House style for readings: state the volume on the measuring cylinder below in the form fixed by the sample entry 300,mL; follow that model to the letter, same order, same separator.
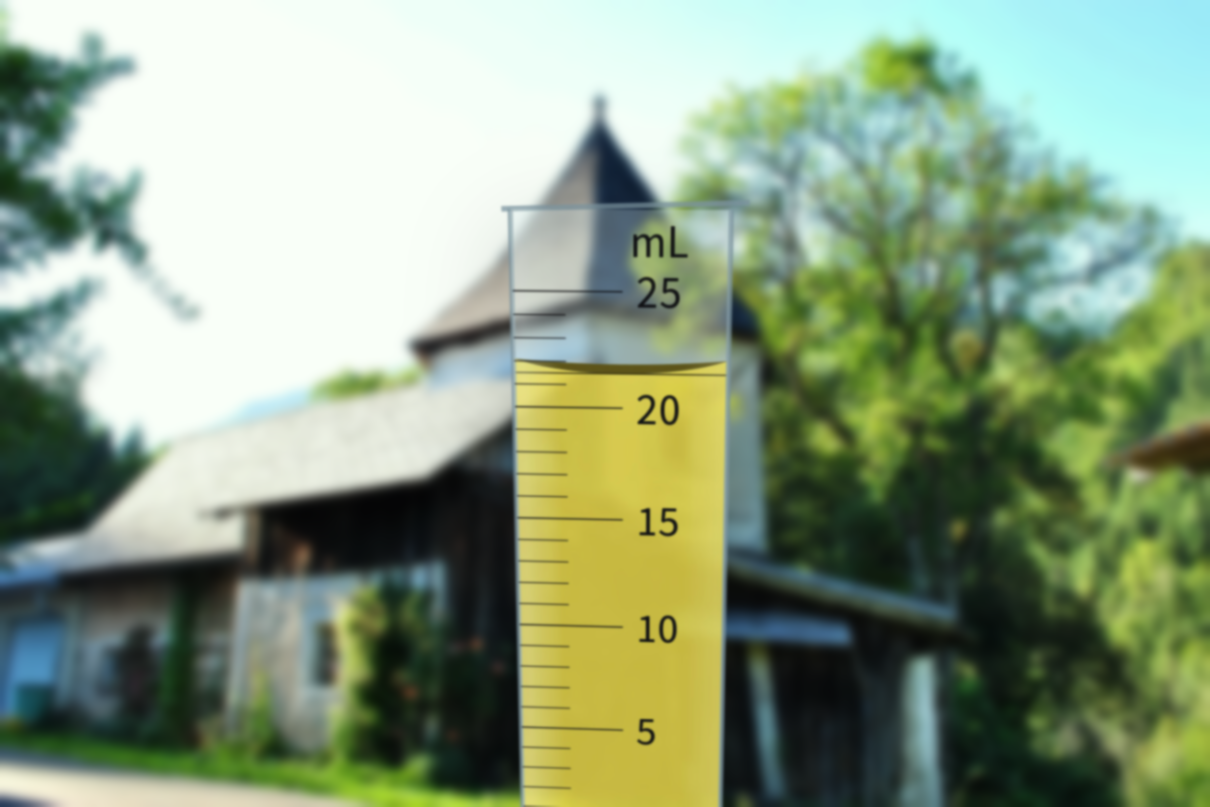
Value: 21.5,mL
